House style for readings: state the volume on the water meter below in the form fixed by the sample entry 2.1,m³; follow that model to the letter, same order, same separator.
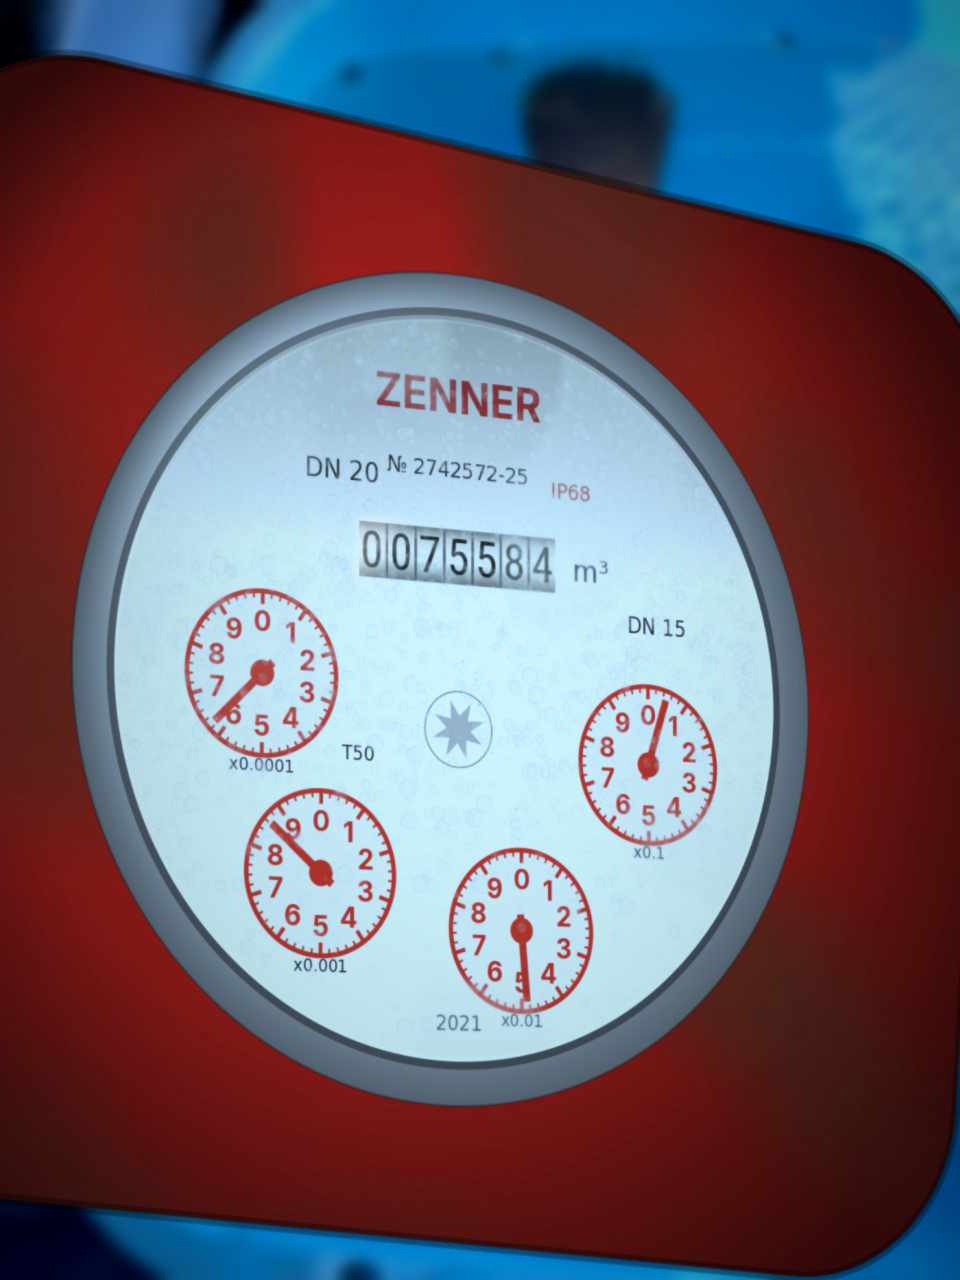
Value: 75584.0486,m³
